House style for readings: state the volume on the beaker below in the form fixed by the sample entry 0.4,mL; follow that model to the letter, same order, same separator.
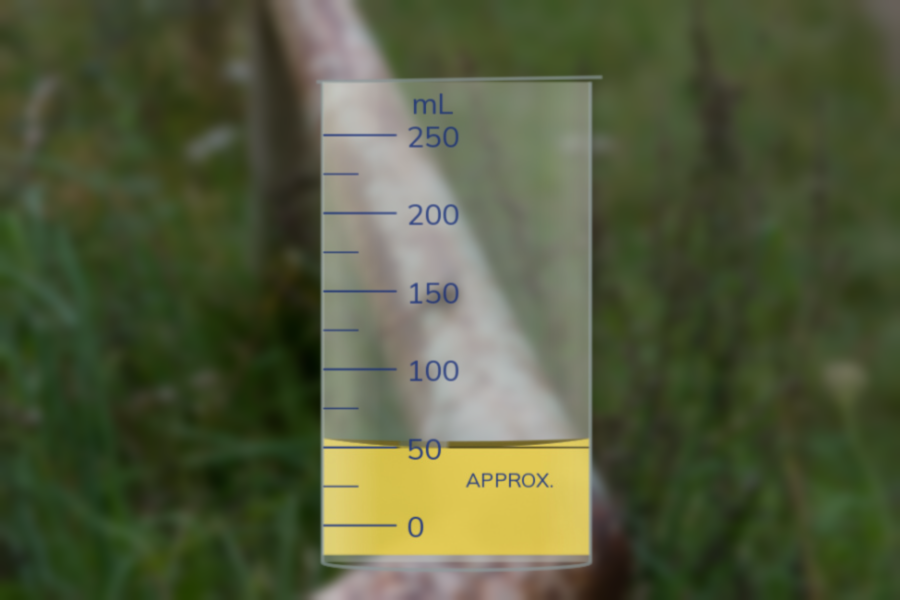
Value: 50,mL
